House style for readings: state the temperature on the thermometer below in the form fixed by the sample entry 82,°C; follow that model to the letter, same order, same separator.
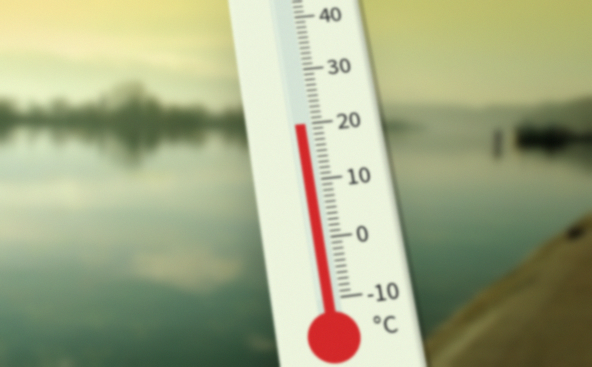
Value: 20,°C
